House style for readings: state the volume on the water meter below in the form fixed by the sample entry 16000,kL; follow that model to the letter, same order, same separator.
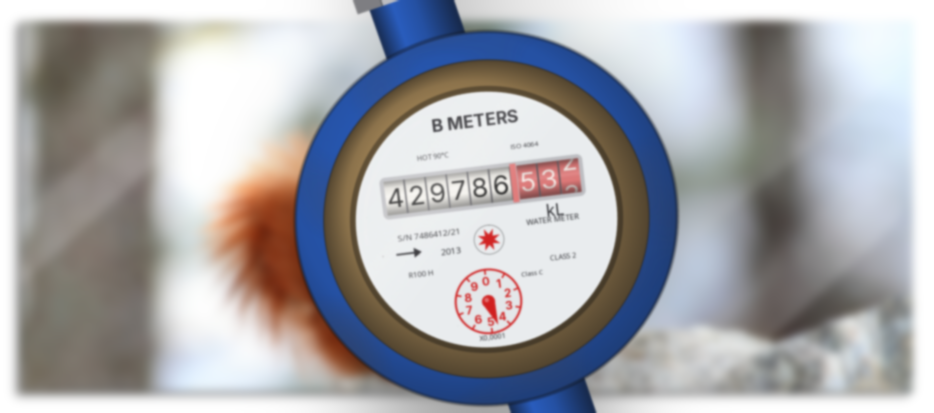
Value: 429786.5324,kL
